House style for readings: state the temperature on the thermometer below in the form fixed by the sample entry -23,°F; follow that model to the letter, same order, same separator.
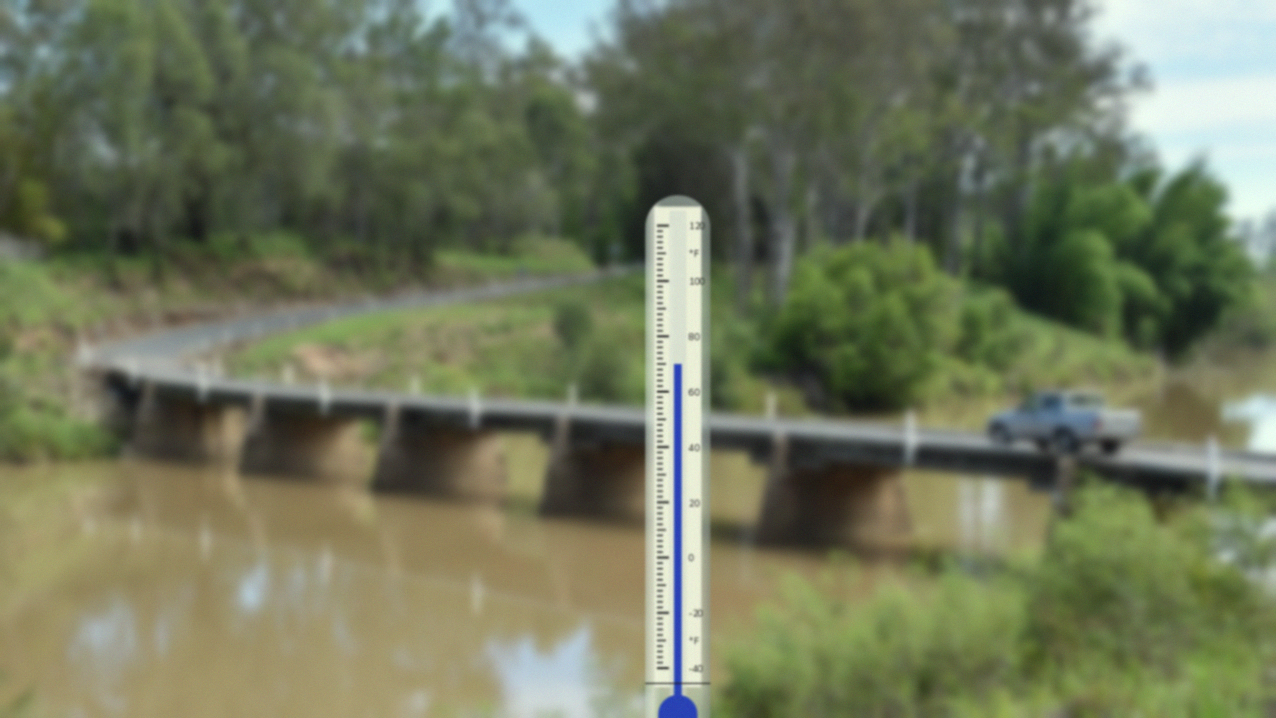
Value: 70,°F
